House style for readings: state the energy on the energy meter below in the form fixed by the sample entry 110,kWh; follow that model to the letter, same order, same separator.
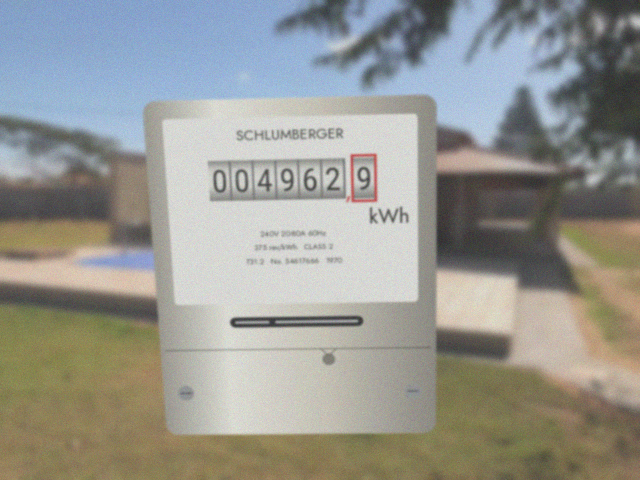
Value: 4962.9,kWh
